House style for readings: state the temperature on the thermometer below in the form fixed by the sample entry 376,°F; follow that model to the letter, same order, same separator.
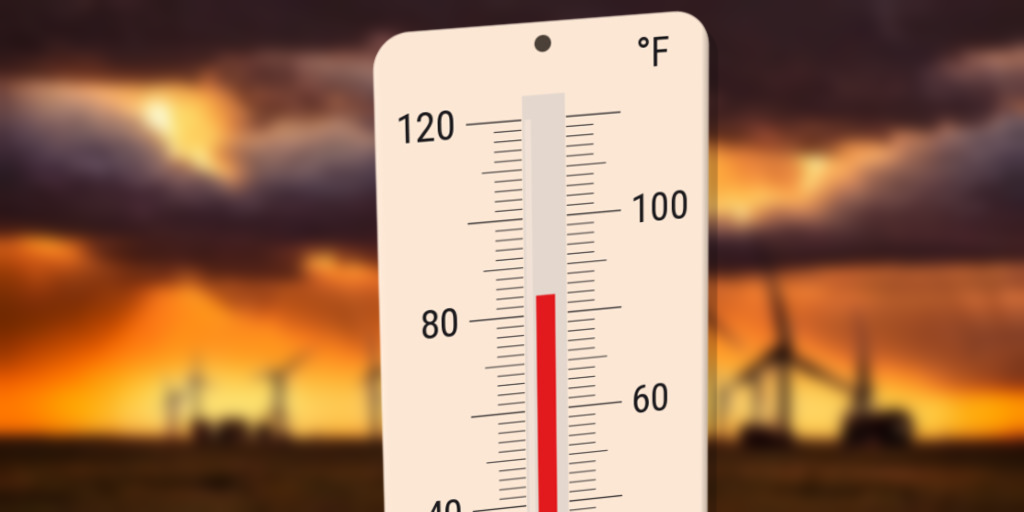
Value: 84,°F
